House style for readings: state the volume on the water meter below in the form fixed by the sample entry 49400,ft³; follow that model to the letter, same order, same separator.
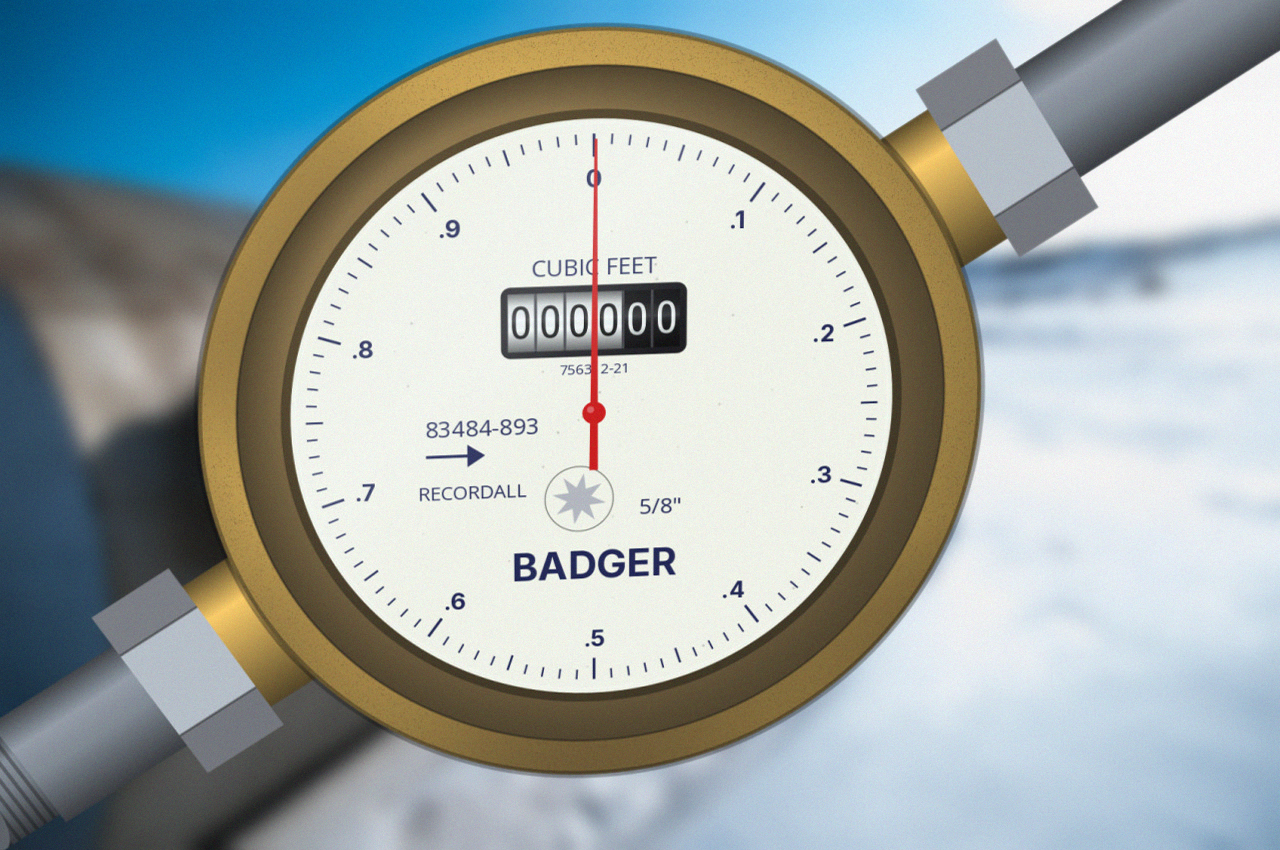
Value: 0.00,ft³
